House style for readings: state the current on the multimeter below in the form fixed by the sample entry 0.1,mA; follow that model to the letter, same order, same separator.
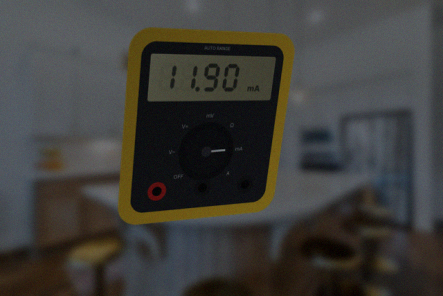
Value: 11.90,mA
